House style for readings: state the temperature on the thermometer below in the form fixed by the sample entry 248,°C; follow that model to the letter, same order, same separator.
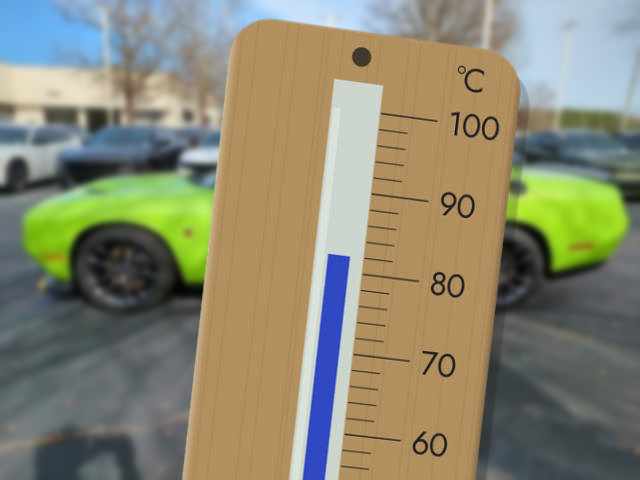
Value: 82,°C
